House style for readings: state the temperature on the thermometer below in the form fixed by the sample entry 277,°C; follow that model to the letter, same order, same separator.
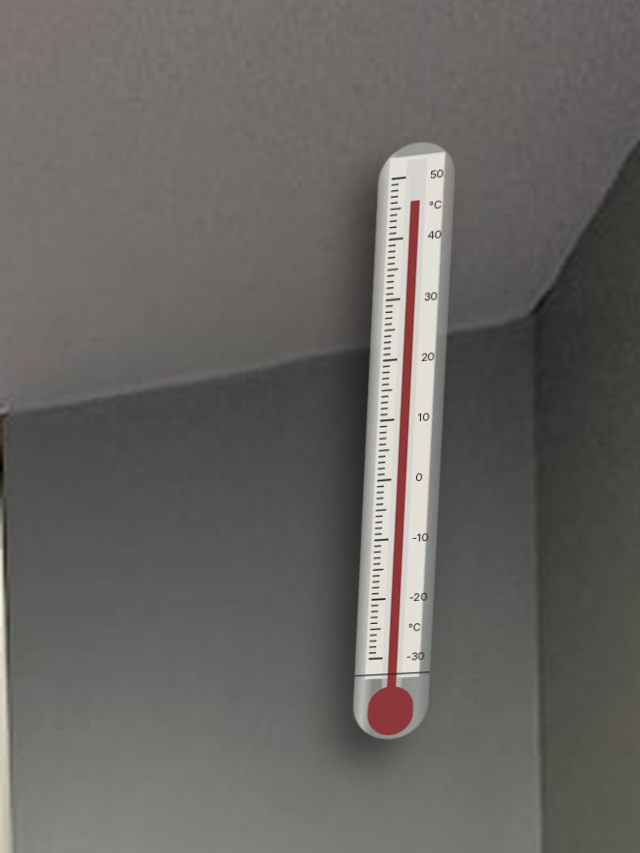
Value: 46,°C
